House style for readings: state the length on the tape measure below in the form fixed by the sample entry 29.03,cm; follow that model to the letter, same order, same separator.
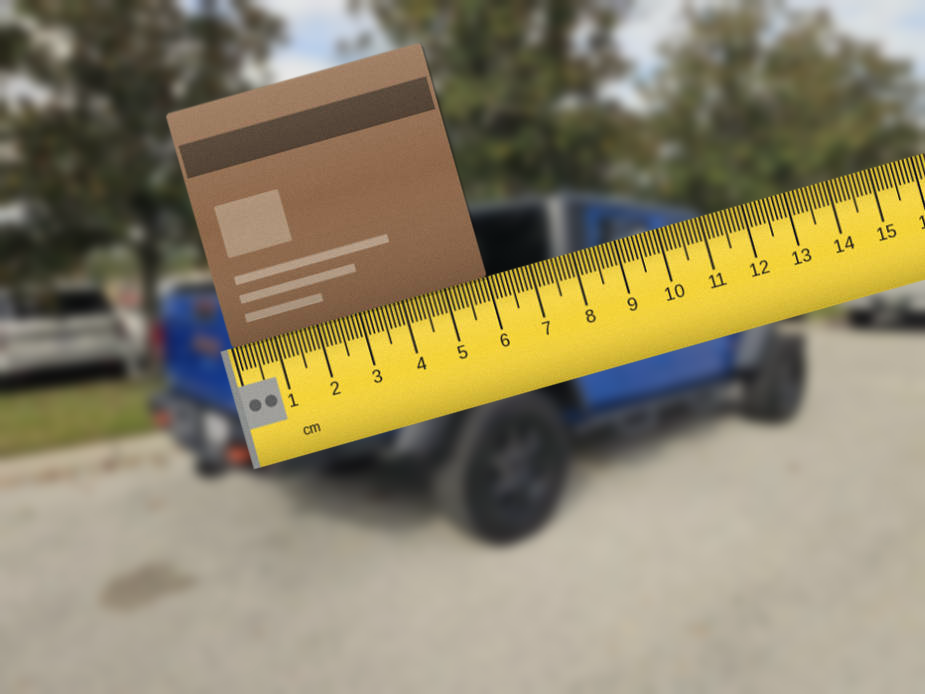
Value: 6,cm
